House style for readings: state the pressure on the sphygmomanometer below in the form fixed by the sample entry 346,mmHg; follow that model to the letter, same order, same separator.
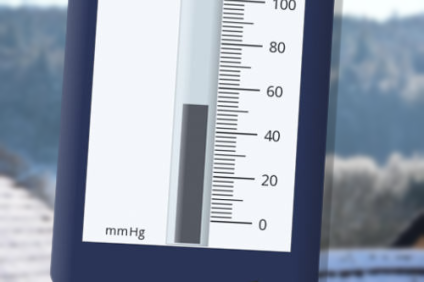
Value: 52,mmHg
